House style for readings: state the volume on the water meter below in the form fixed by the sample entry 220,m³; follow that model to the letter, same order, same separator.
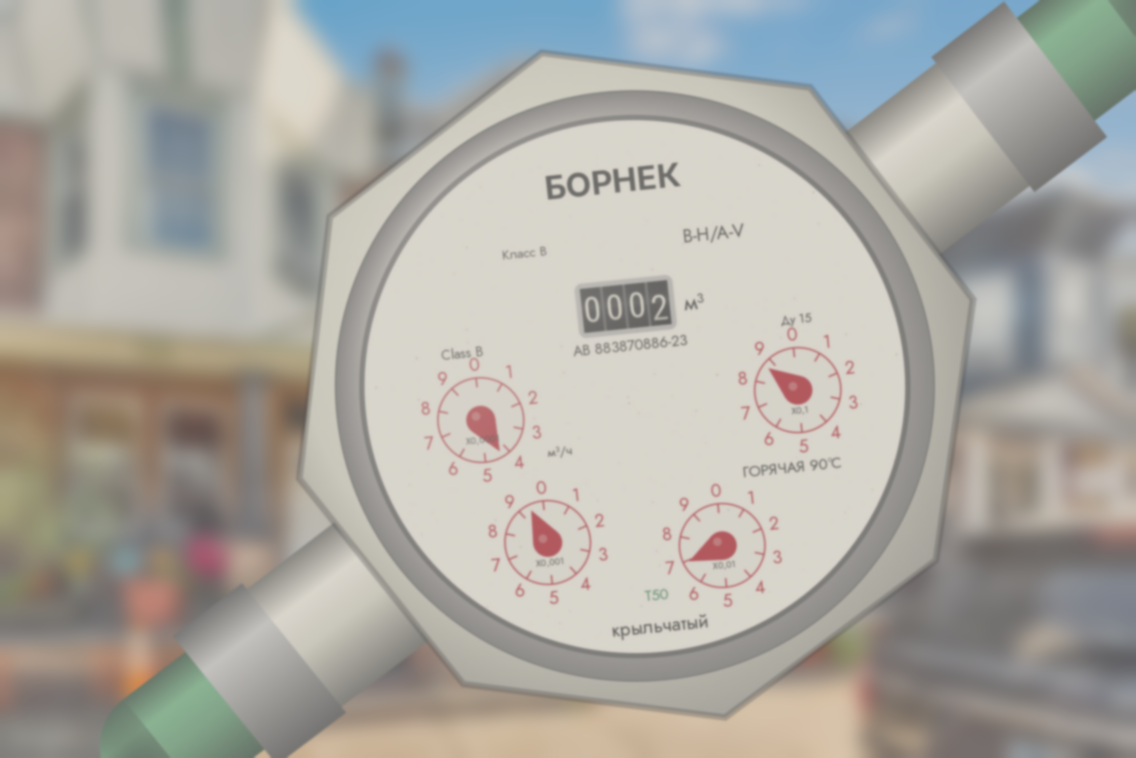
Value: 1.8694,m³
